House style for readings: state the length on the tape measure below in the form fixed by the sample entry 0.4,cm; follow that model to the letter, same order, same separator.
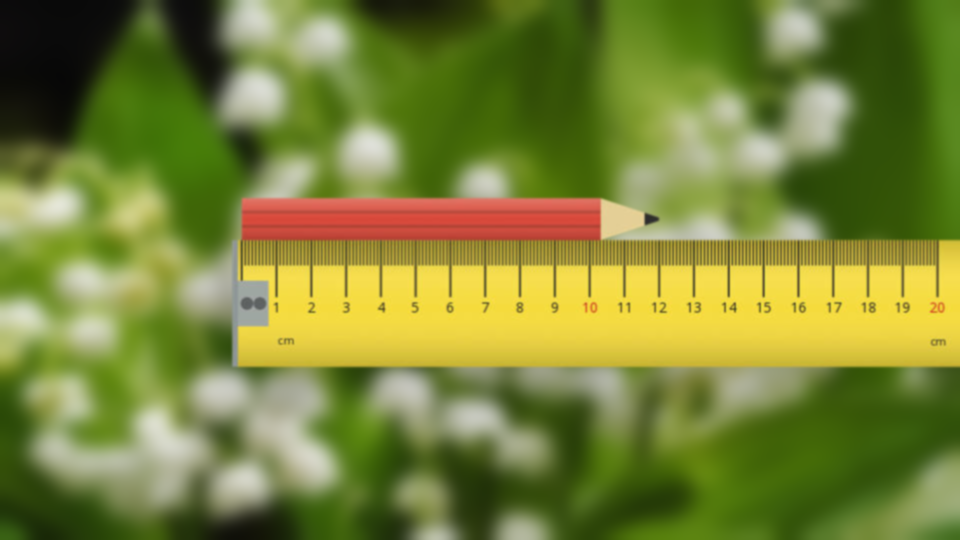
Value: 12,cm
